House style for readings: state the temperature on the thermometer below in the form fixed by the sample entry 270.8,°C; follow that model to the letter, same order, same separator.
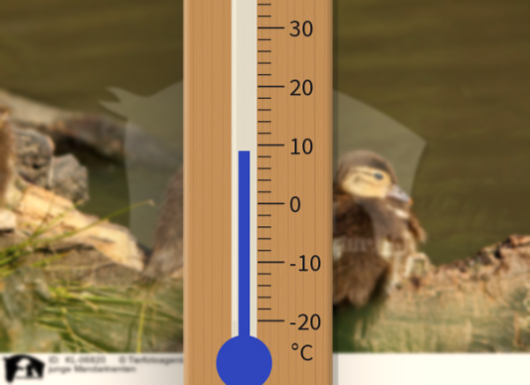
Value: 9,°C
